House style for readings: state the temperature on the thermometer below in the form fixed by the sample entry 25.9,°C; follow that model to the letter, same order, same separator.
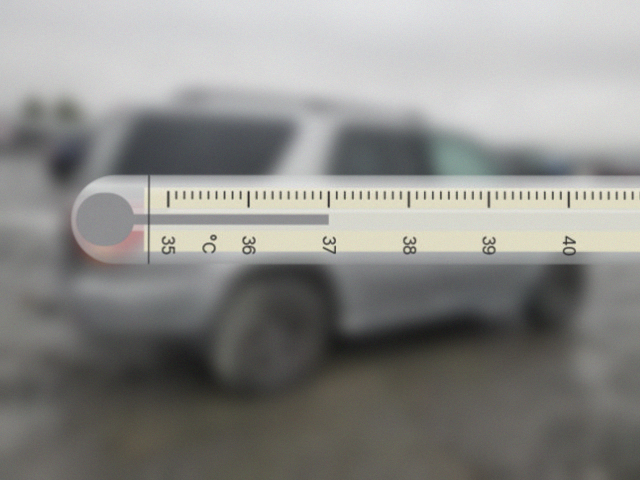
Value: 37,°C
